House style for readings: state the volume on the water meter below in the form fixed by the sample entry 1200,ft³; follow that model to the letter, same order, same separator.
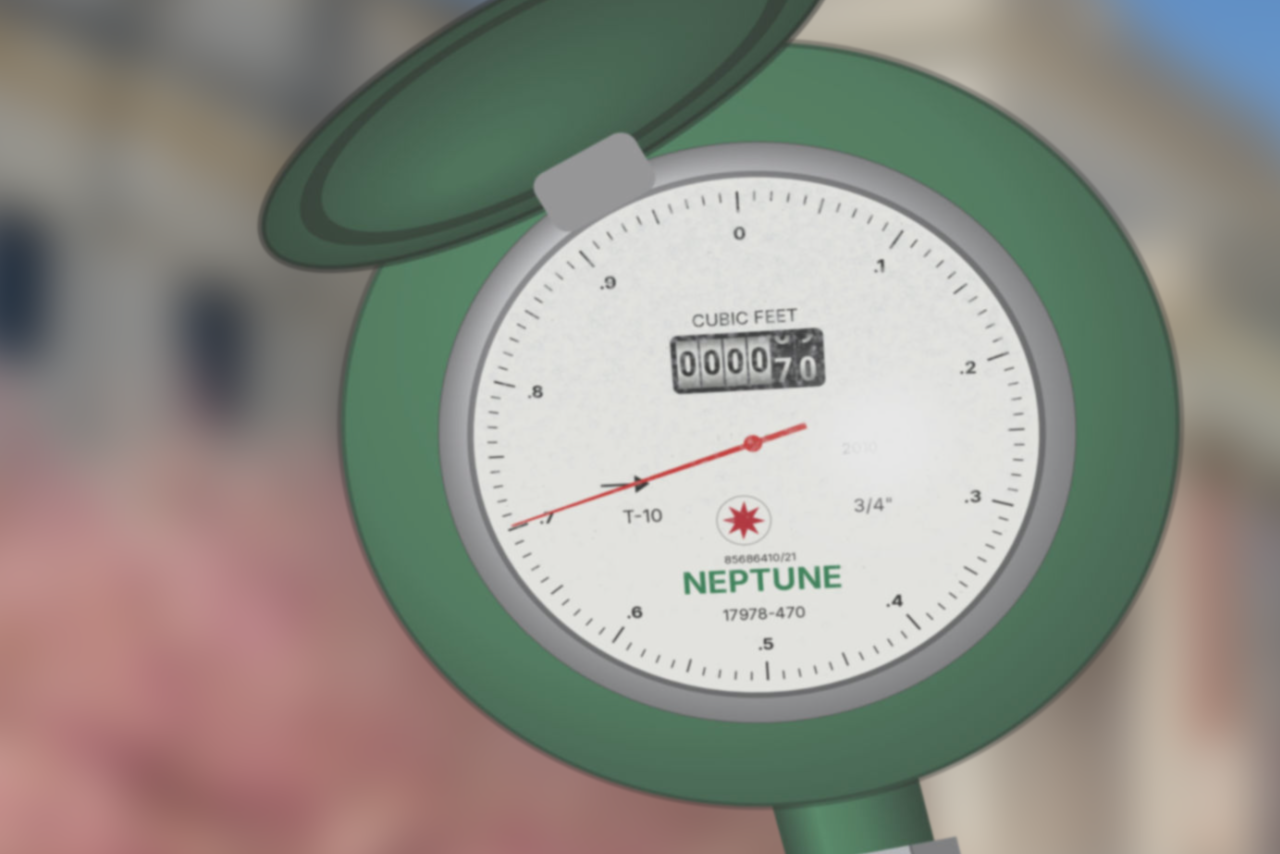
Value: 69.70,ft³
